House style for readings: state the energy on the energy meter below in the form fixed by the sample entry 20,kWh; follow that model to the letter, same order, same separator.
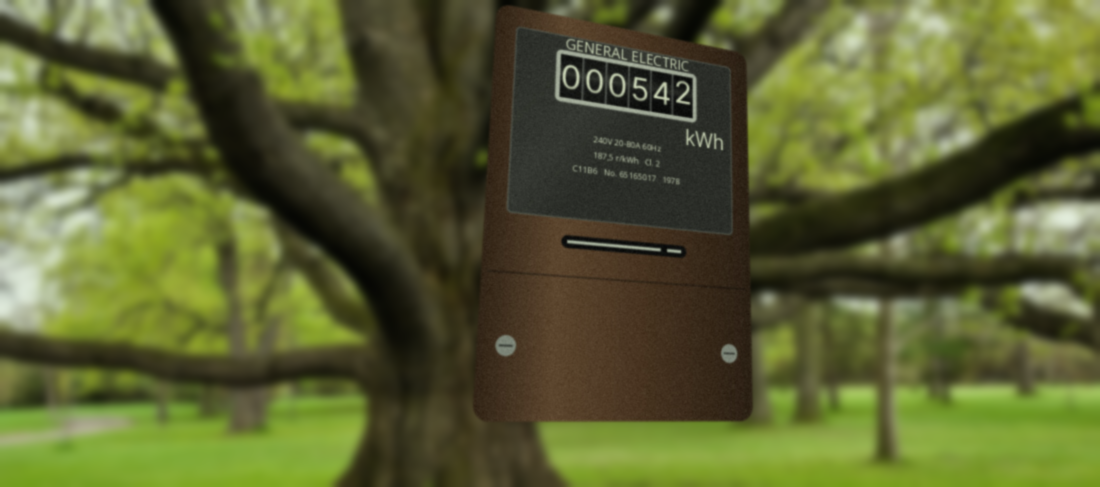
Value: 542,kWh
